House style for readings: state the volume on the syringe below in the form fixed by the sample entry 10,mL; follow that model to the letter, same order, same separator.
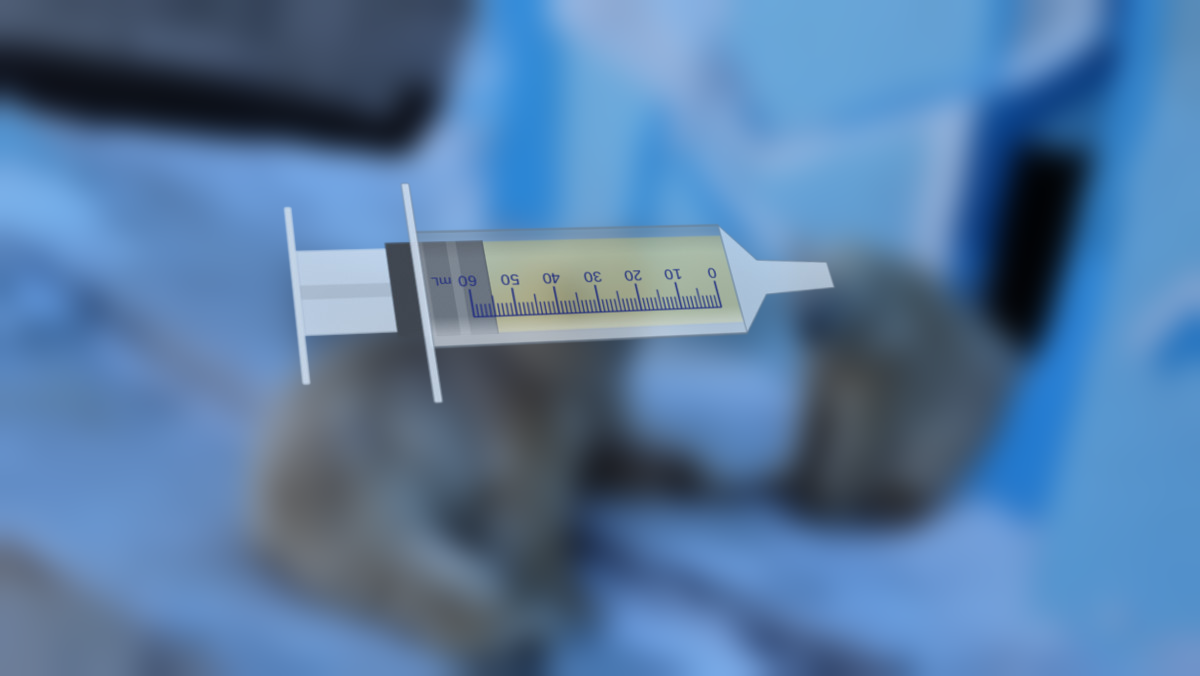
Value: 55,mL
